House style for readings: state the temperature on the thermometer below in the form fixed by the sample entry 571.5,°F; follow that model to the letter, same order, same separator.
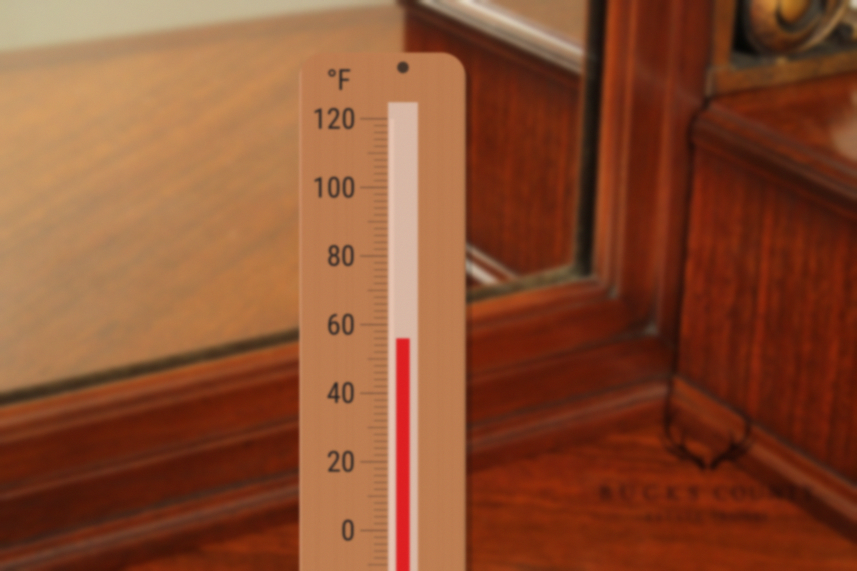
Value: 56,°F
